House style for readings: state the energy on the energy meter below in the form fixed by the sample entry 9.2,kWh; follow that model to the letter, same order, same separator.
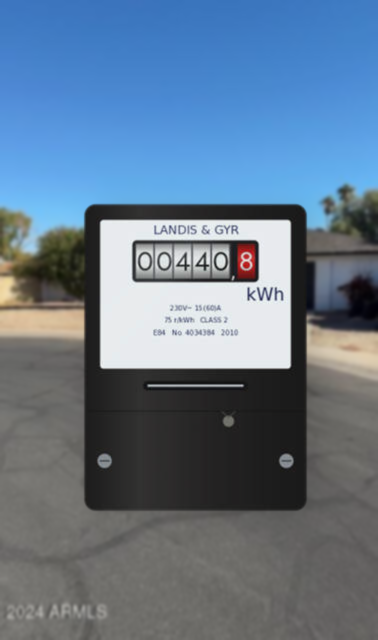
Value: 440.8,kWh
